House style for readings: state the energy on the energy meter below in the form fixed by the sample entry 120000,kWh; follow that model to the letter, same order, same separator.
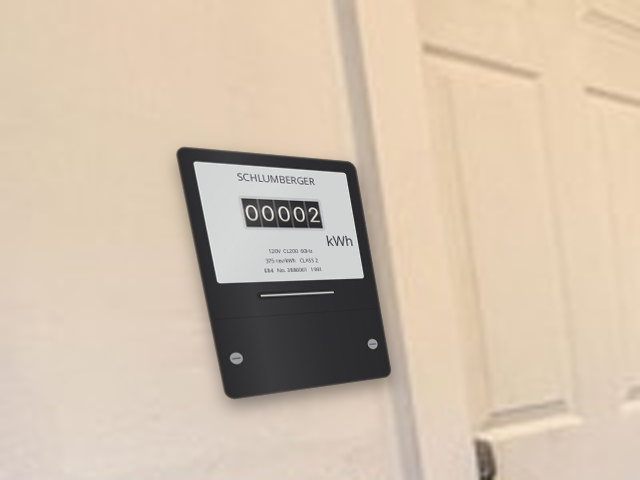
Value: 2,kWh
